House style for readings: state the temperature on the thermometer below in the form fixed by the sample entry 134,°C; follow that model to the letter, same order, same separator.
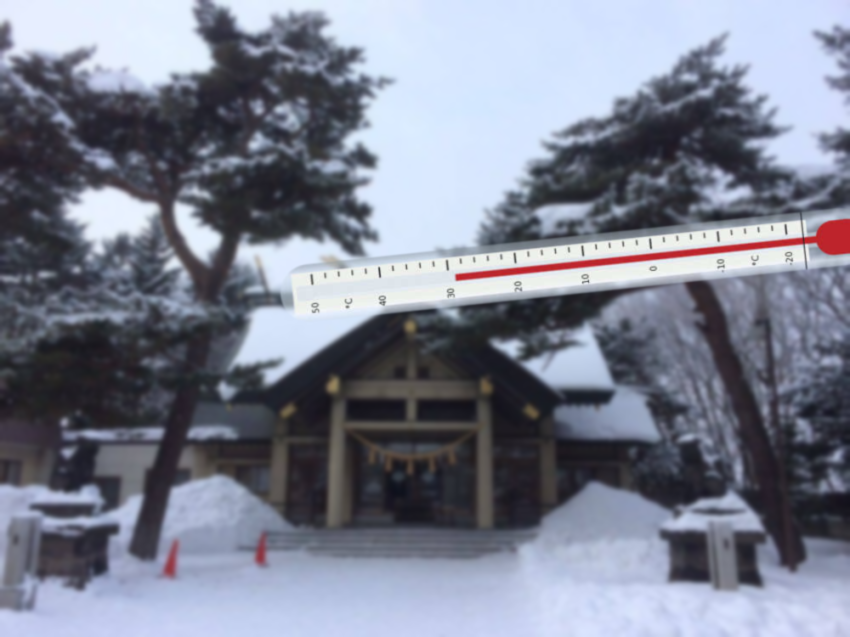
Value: 29,°C
